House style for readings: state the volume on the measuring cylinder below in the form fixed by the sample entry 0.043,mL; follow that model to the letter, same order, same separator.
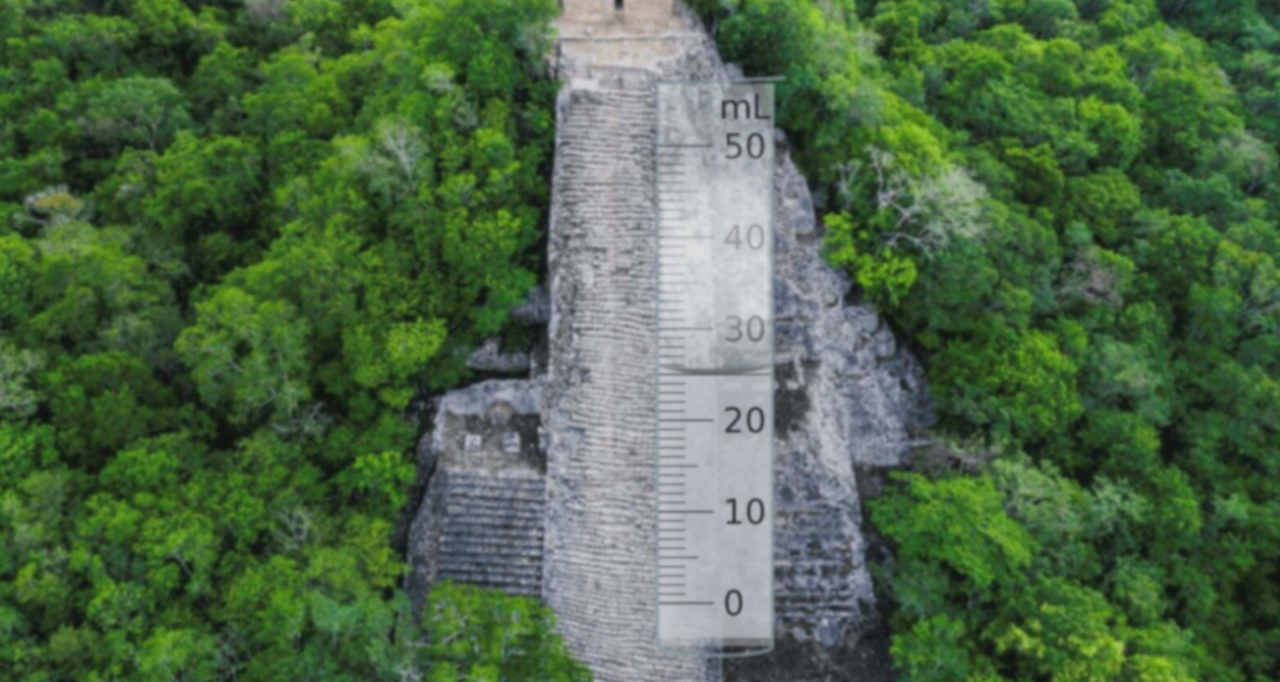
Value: 25,mL
